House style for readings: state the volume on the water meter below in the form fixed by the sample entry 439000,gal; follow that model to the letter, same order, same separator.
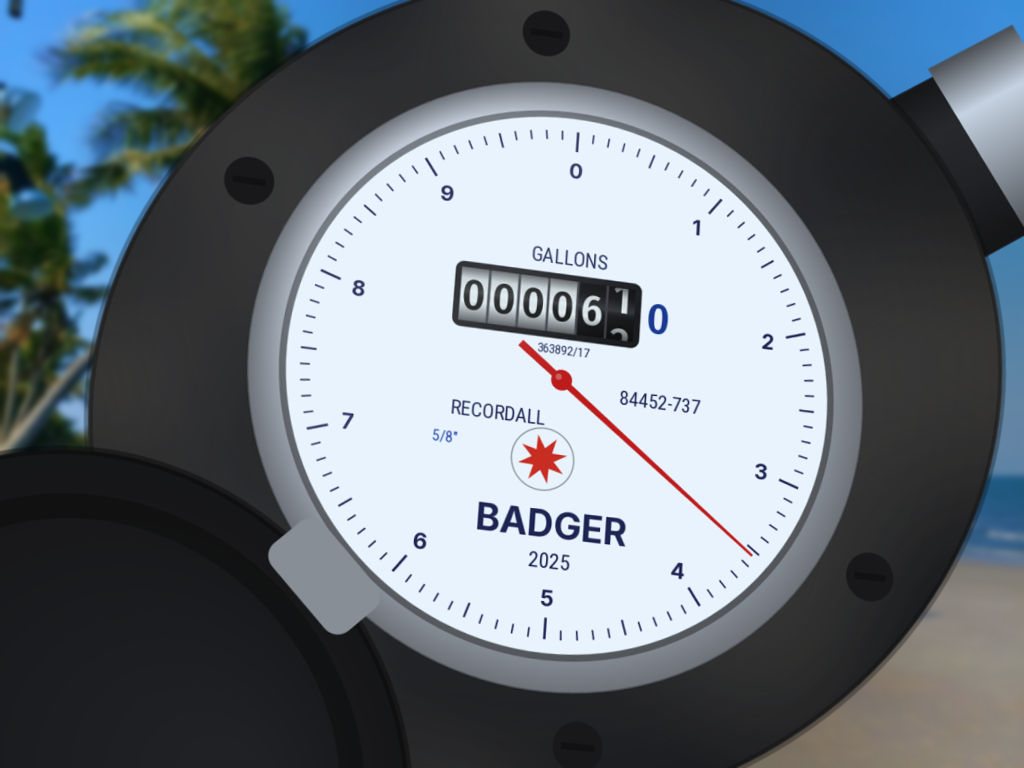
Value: 613.5,gal
